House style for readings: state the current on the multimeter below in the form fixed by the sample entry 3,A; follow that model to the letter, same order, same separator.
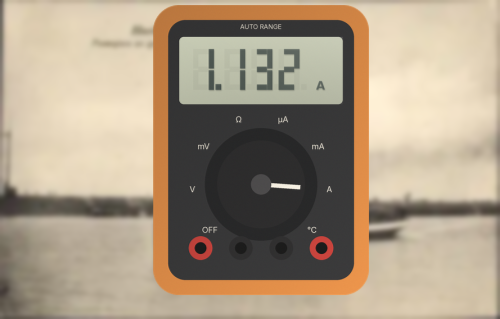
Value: 1.132,A
